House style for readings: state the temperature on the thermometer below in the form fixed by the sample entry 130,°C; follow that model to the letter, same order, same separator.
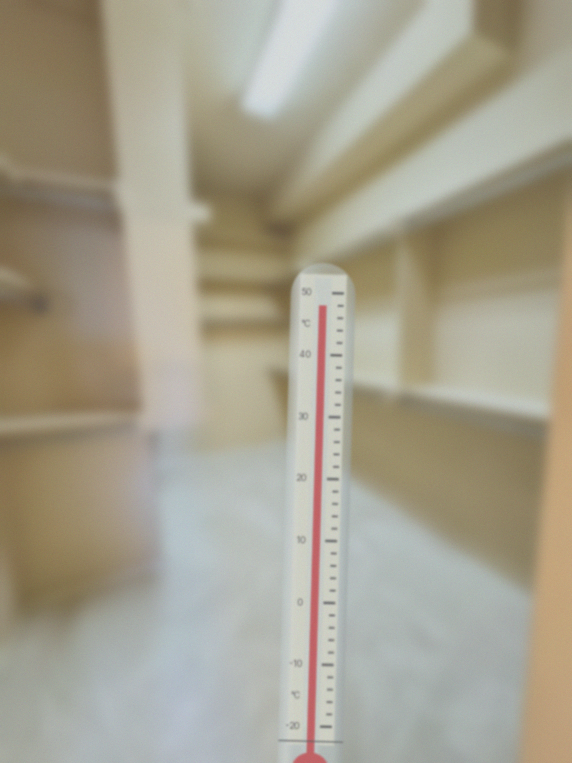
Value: 48,°C
